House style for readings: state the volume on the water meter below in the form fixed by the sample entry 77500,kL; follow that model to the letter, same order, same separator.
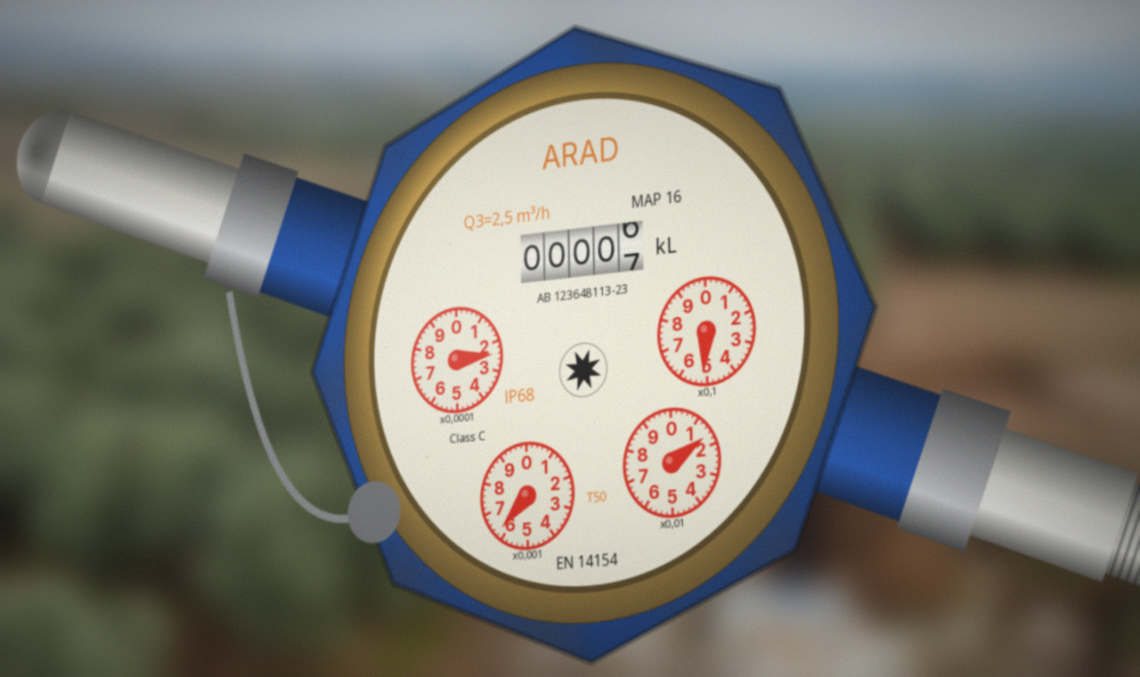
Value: 6.5162,kL
